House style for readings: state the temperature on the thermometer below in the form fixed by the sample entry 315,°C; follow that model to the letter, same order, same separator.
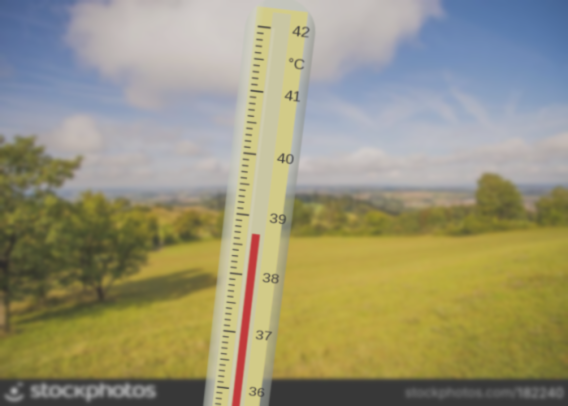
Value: 38.7,°C
